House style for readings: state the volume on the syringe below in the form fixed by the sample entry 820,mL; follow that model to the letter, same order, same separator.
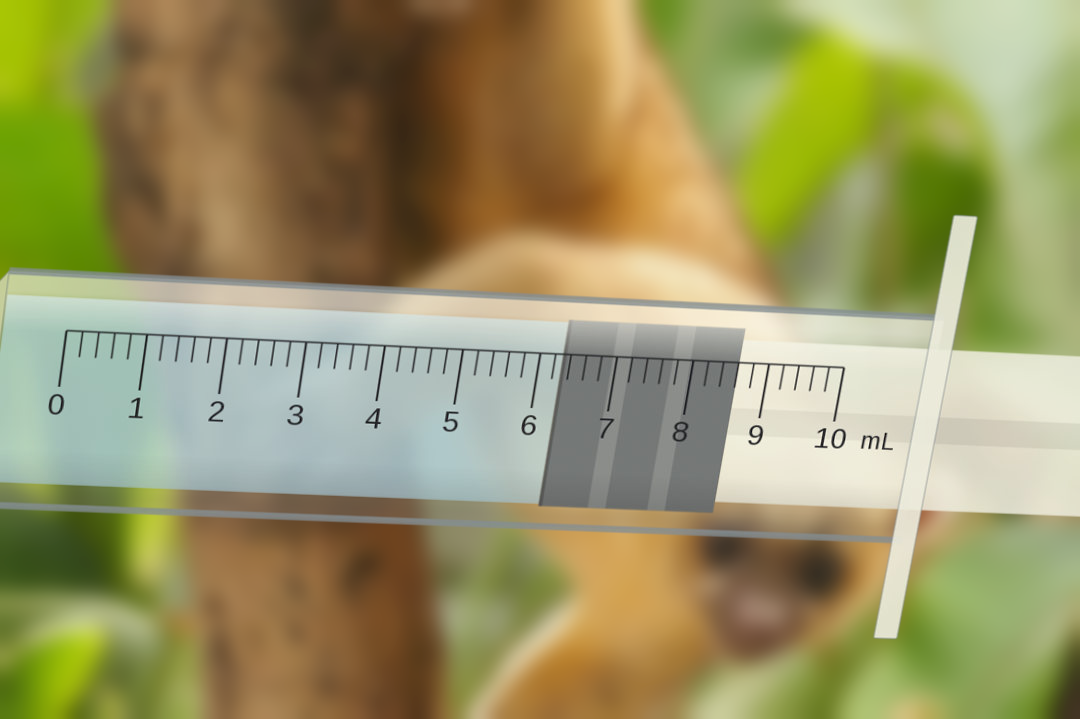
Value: 6.3,mL
